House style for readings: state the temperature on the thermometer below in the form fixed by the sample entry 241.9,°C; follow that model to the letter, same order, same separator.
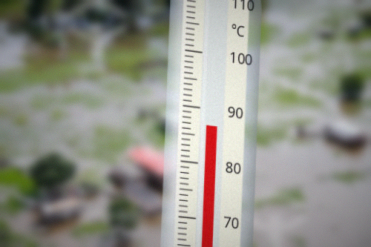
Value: 87,°C
